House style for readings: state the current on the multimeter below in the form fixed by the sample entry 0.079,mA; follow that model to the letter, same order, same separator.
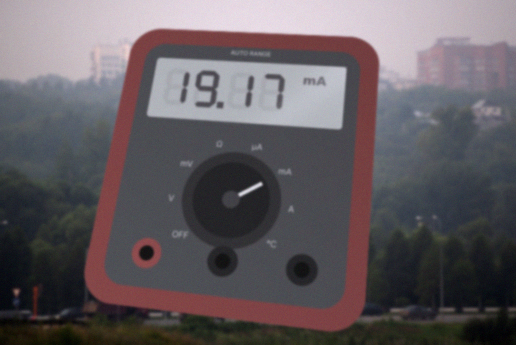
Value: 19.17,mA
